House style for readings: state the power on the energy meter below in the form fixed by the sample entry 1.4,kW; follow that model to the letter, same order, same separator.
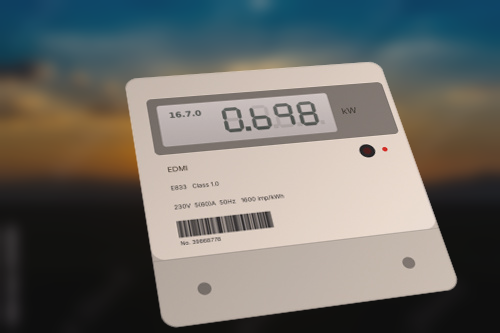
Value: 0.698,kW
